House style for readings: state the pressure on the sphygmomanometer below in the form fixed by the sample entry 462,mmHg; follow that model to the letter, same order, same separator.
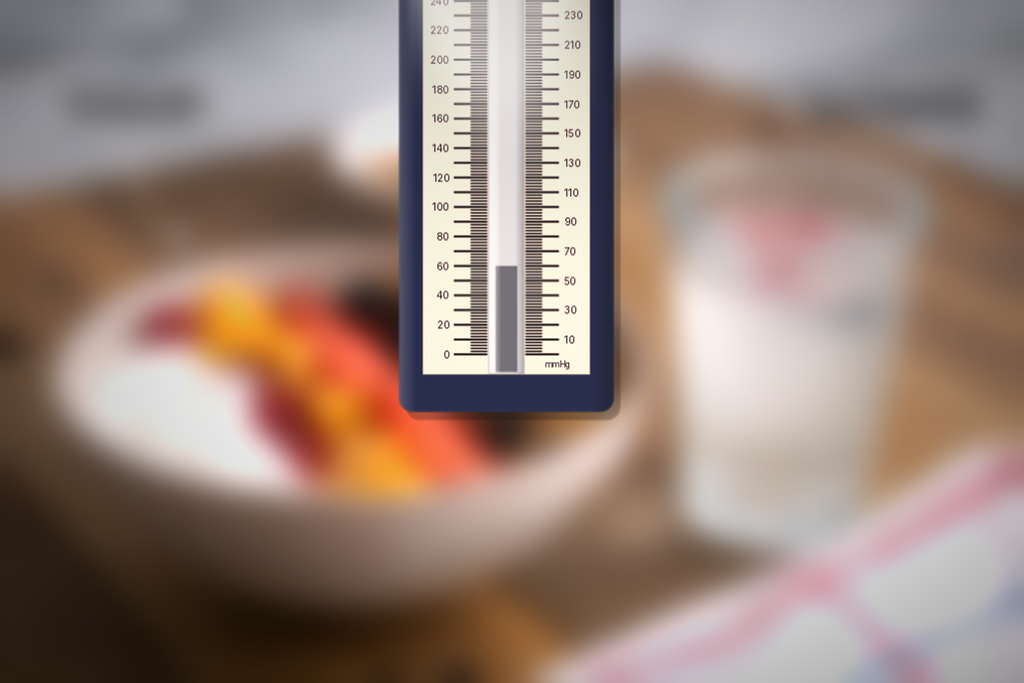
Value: 60,mmHg
